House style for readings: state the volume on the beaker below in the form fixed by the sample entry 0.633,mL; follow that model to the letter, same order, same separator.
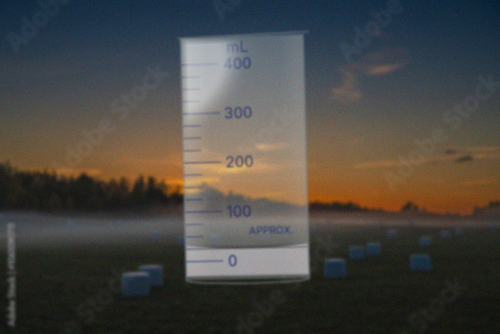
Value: 25,mL
